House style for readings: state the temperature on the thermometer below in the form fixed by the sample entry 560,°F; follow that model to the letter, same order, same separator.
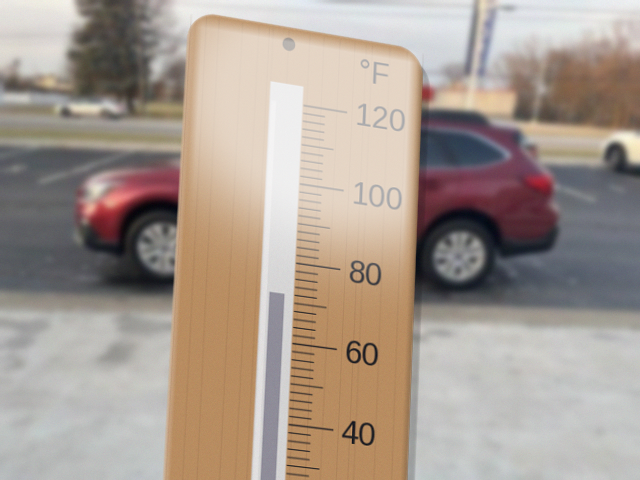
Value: 72,°F
